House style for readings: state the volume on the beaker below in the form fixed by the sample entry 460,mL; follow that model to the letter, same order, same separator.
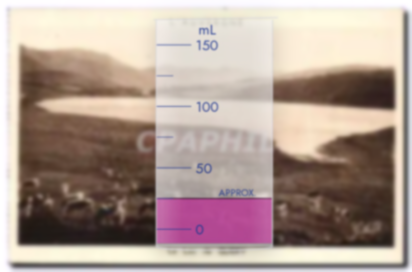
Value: 25,mL
